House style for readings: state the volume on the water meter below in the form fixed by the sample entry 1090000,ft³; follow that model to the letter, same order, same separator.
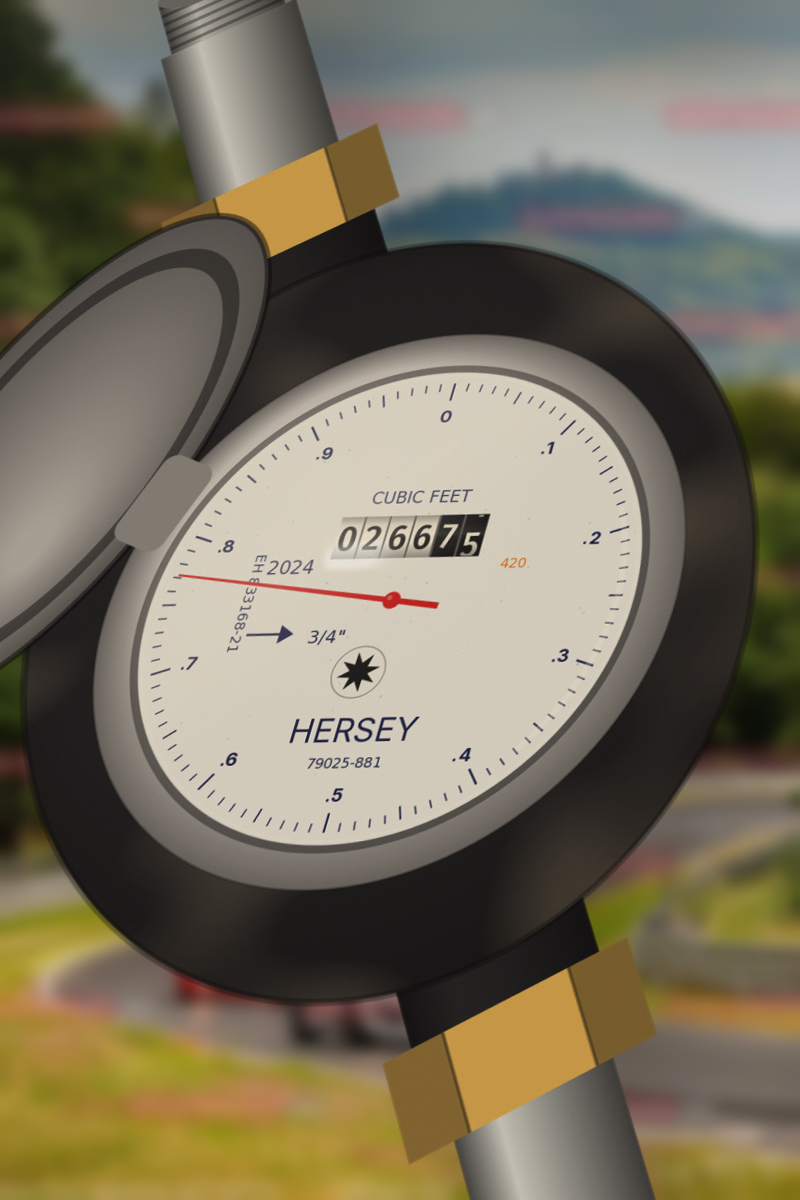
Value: 26674.77,ft³
